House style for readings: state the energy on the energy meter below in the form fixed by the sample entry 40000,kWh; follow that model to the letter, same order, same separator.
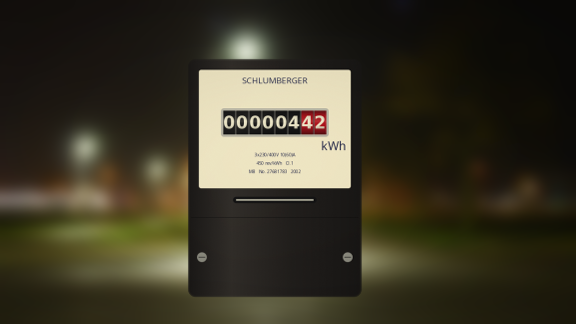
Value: 4.42,kWh
